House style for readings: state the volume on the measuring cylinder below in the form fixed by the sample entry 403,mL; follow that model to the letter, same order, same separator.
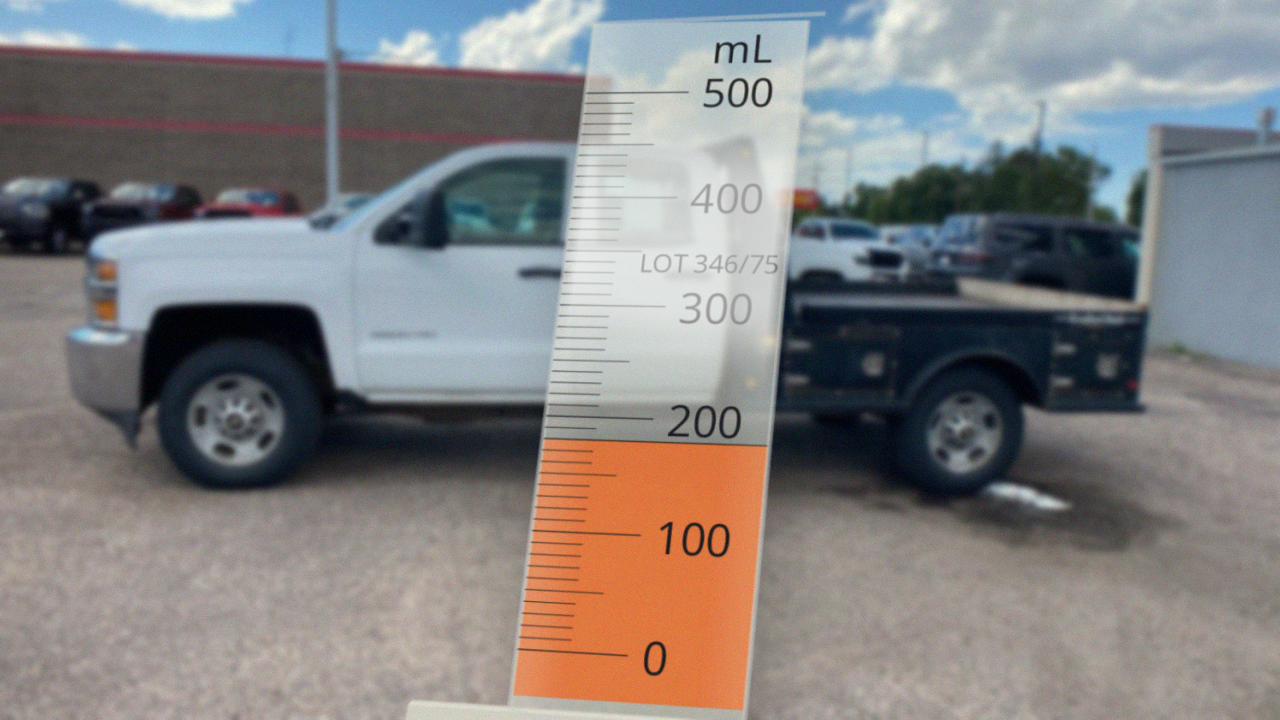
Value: 180,mL
